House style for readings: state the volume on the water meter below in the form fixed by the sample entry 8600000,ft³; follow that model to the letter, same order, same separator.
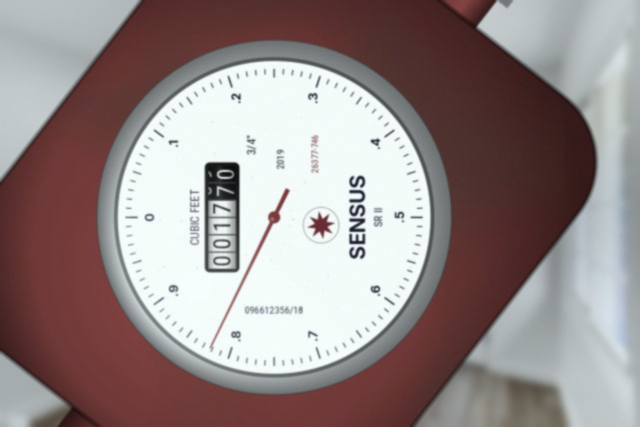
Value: 1769.82,ft³
